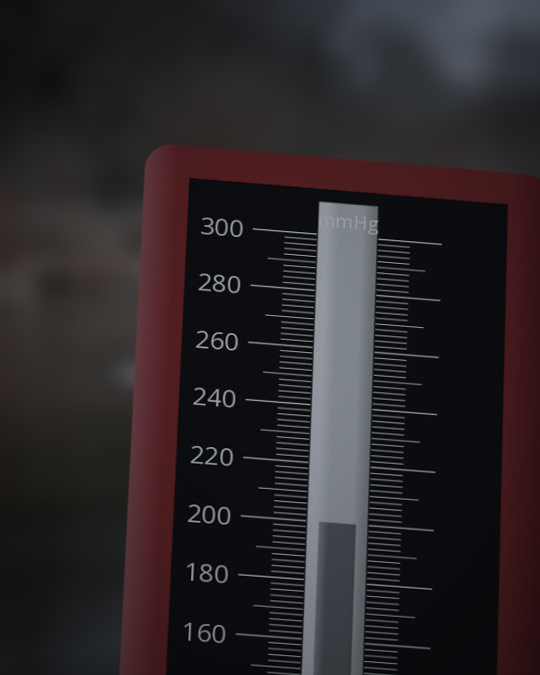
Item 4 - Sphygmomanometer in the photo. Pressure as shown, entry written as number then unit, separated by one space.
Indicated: 200 mmHg
